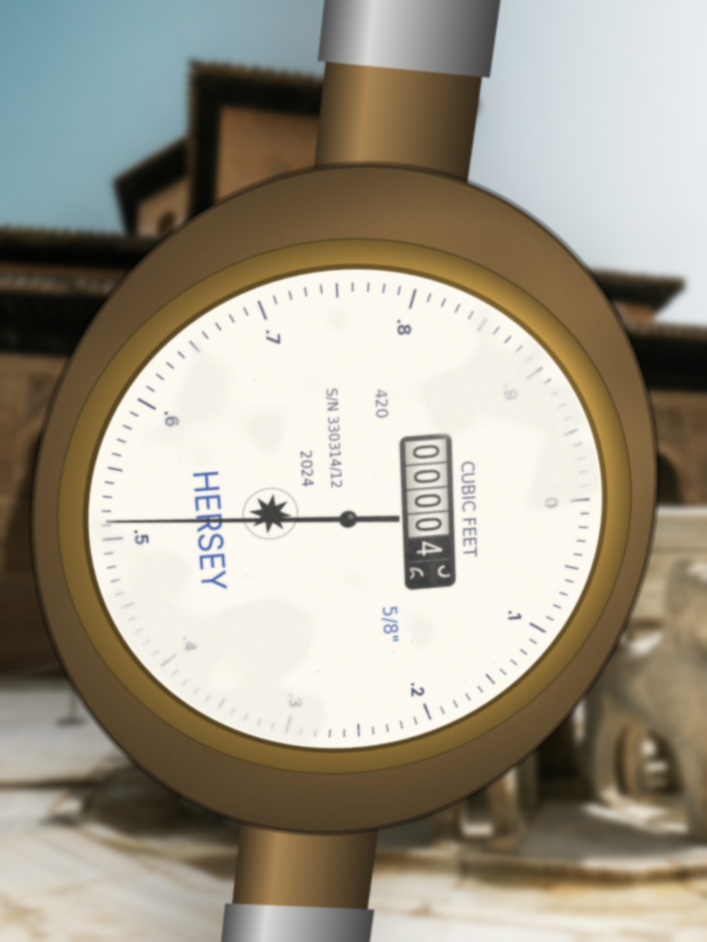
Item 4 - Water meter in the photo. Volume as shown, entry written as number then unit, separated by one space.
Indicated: 45.51 ft³
